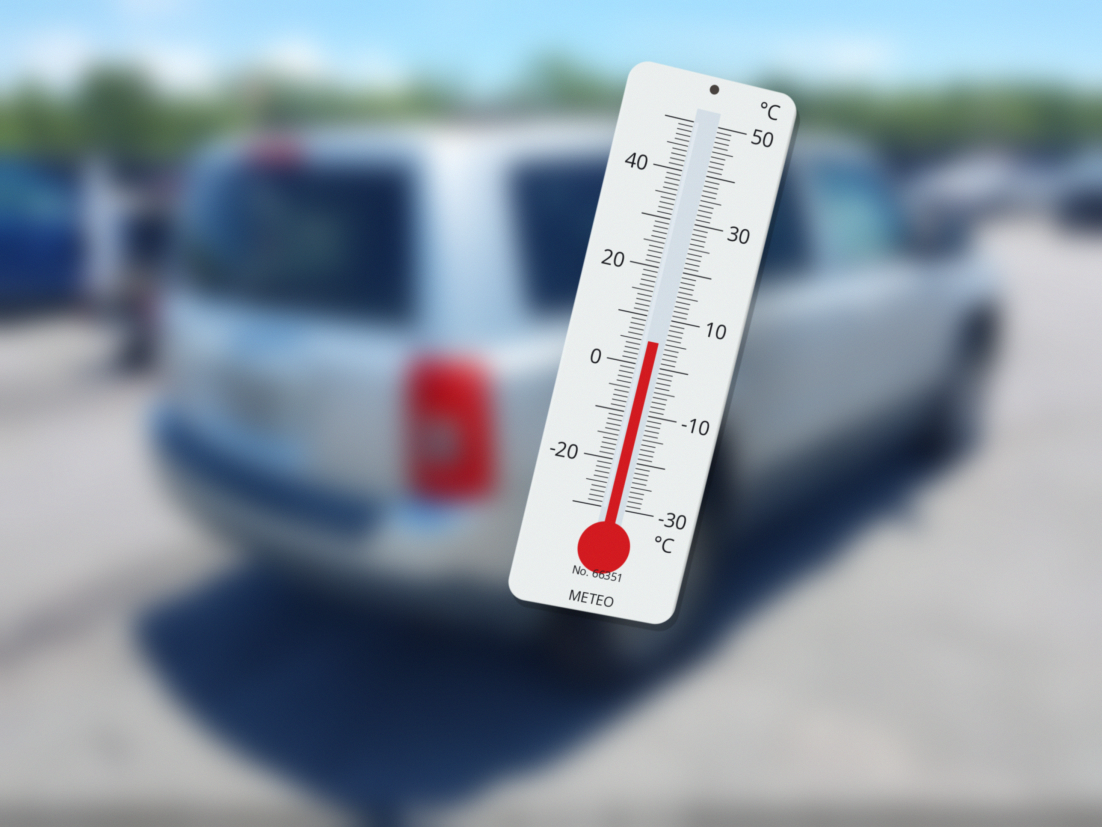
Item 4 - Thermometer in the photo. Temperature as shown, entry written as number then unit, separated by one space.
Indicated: 5 °C
